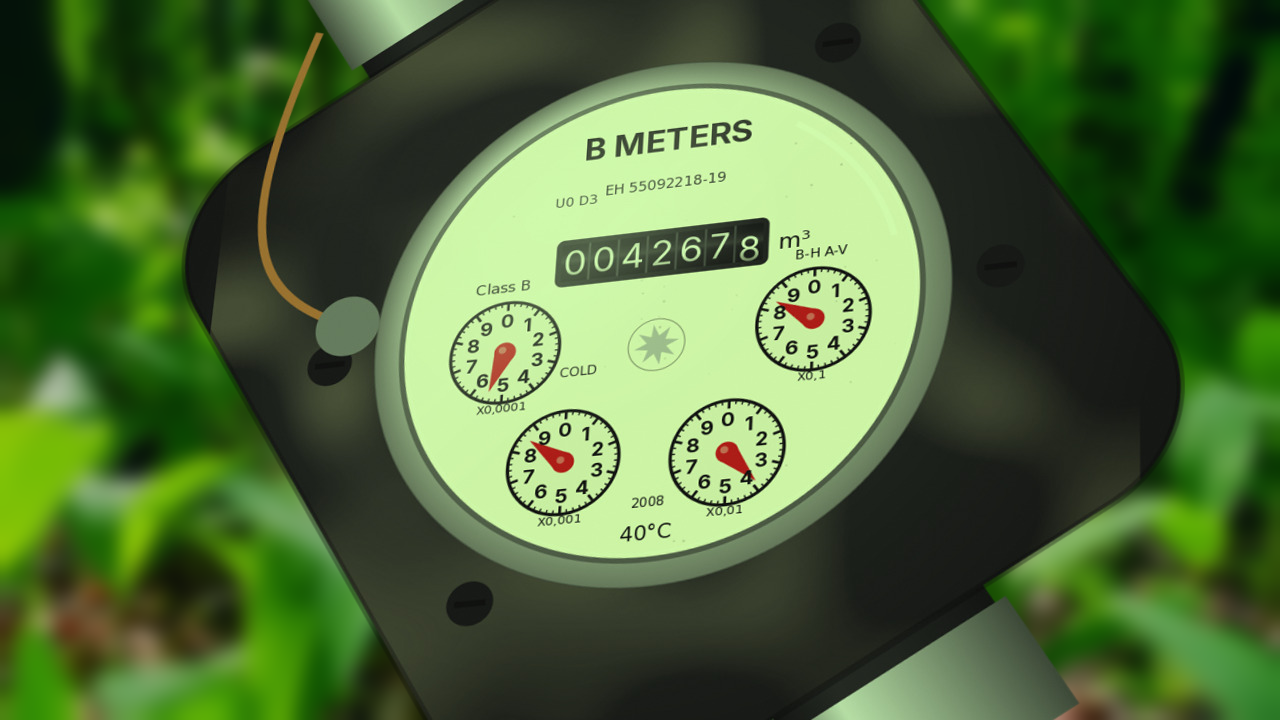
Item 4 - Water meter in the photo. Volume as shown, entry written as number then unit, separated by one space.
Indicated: 42677.8385 m³
